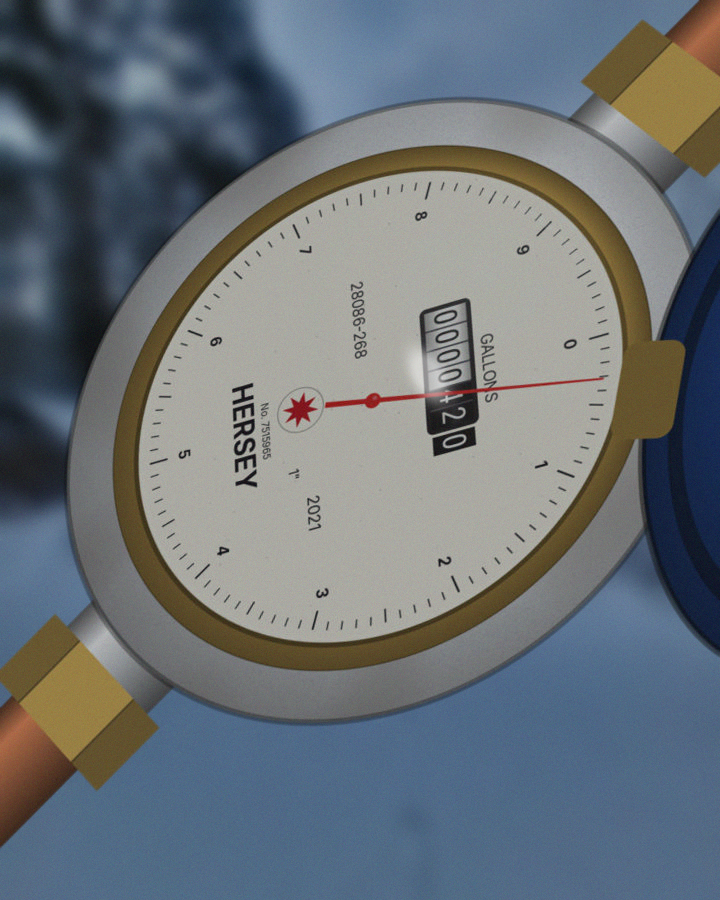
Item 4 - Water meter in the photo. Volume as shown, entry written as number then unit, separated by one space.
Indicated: 420.3 gal
